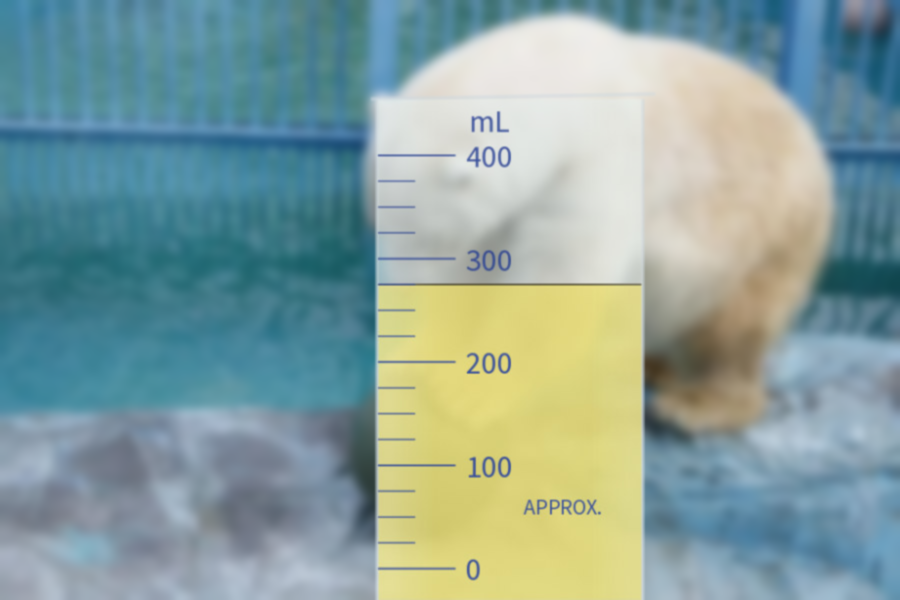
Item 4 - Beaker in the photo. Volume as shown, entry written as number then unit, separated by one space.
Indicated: 275 mL
